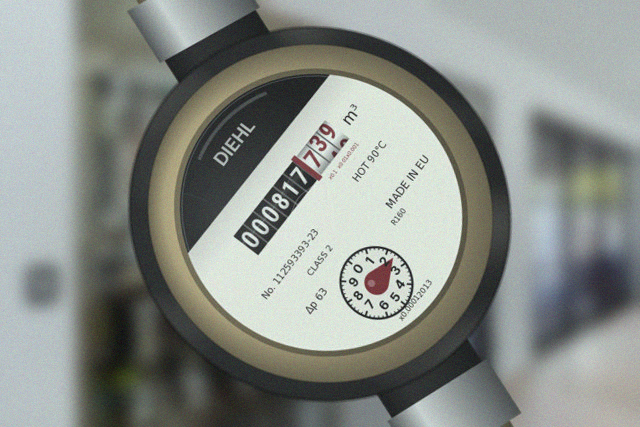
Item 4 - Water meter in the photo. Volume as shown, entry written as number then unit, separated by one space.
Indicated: 817.7392 m³
